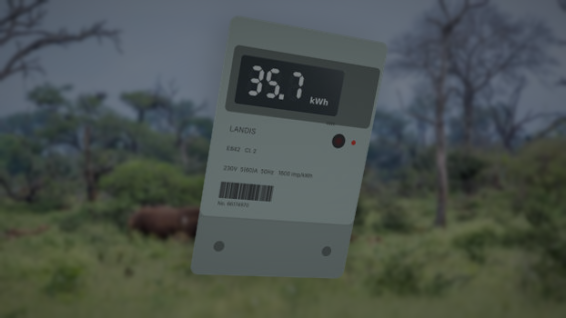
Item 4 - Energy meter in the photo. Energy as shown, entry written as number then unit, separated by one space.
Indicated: 35.7 kWh
